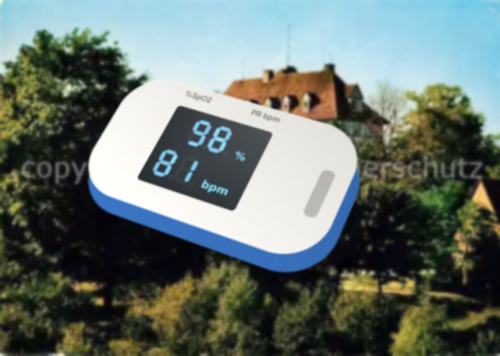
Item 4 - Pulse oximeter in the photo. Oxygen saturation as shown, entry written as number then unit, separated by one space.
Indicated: 98 %
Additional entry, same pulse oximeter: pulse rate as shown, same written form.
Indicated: 81 bpm
